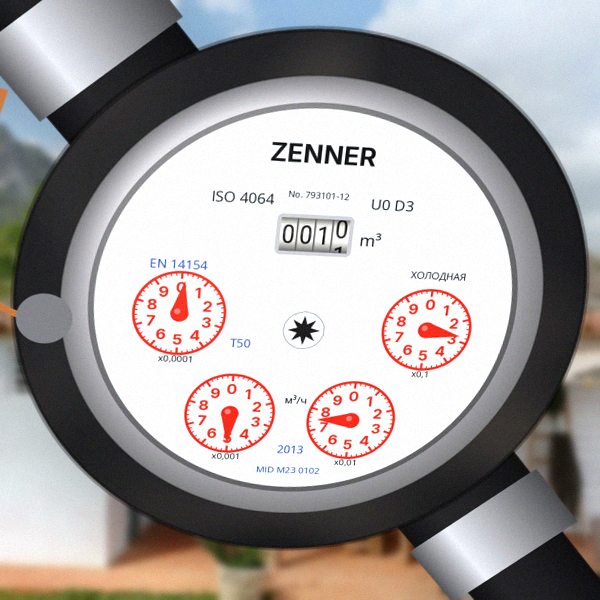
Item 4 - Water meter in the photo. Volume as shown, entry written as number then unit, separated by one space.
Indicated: 10.2750 m³
